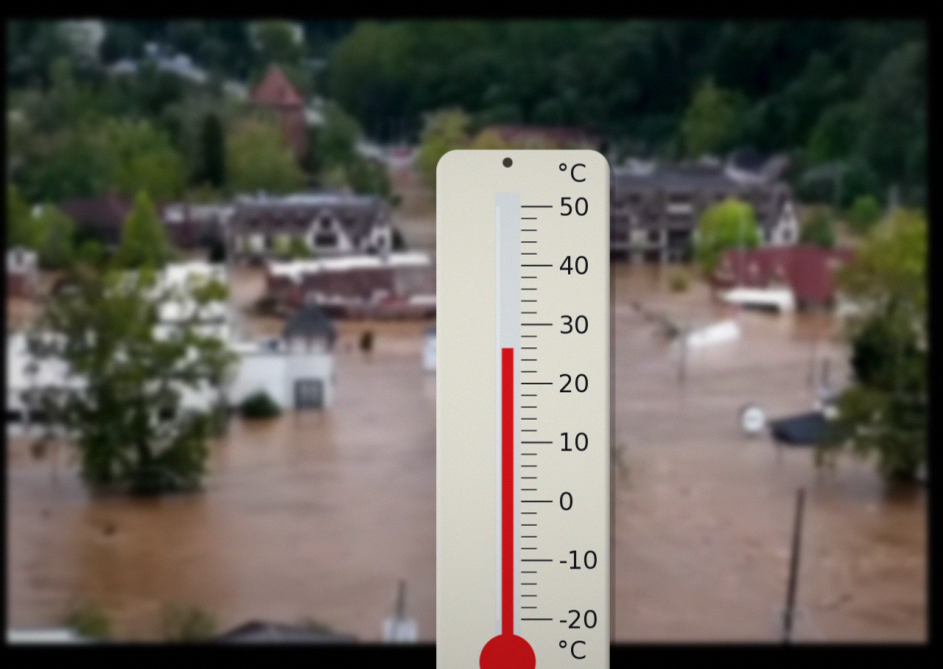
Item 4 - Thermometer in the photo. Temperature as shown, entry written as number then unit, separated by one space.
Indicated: 26 °C
